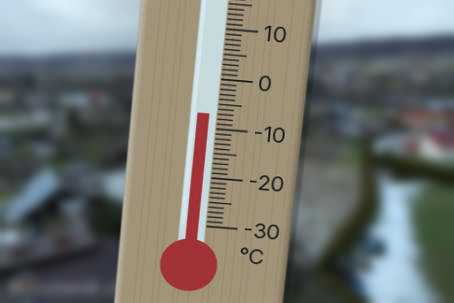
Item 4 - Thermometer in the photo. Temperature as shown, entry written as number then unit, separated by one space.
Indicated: -7 °C
